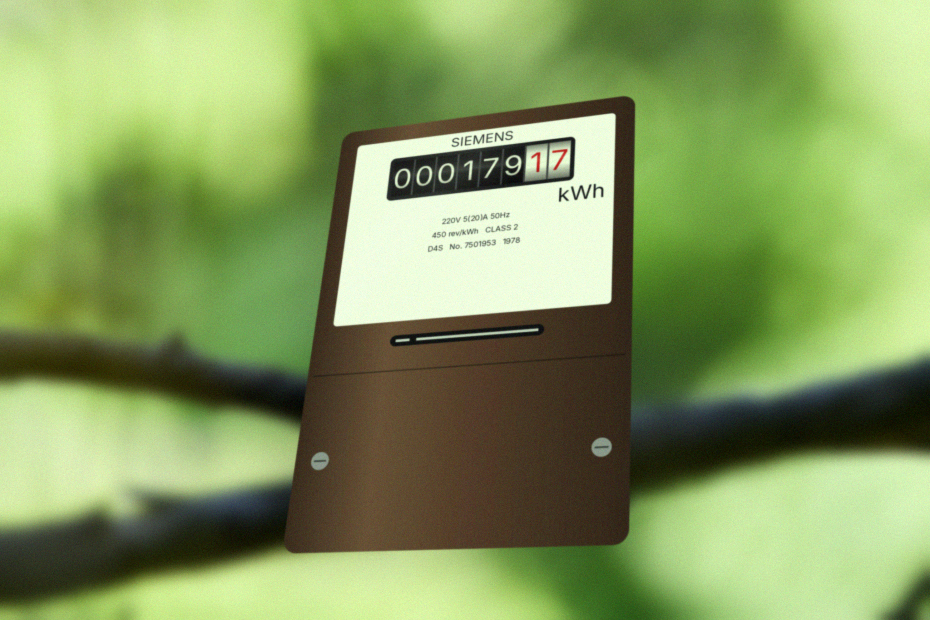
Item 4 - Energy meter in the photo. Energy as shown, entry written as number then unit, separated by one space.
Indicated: 179.17 kWh
